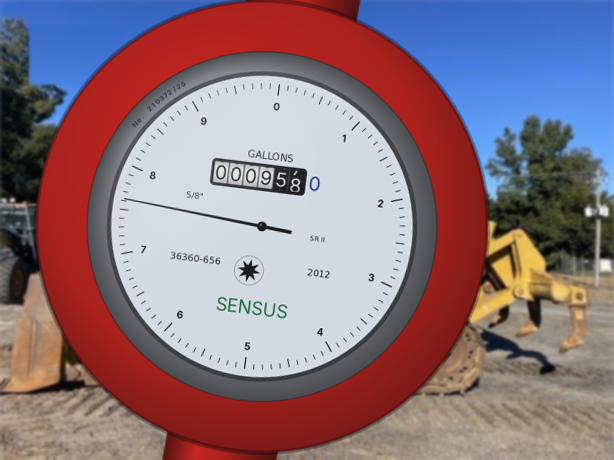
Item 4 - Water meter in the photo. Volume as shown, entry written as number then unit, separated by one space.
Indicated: 9577.6 gal
